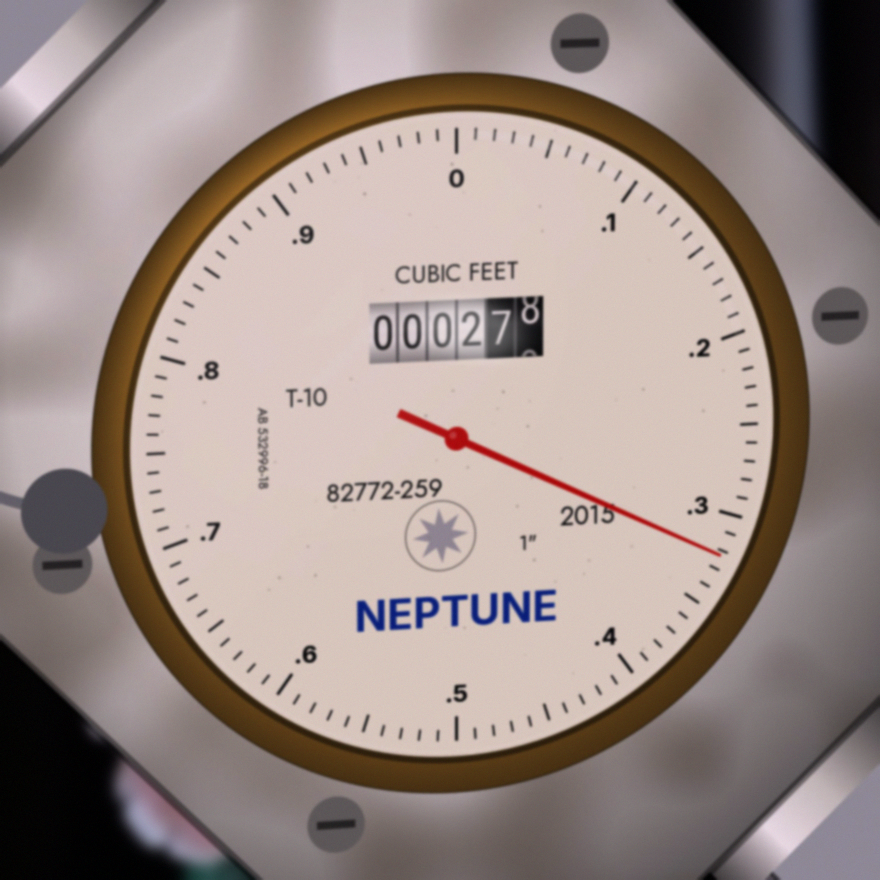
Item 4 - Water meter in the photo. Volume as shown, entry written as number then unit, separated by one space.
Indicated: 278.32 ft³
